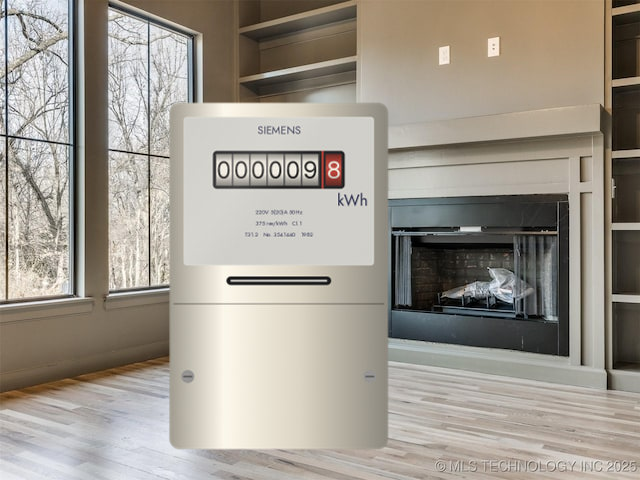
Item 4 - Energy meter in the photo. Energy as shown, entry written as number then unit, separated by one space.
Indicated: 9.8 kWh
